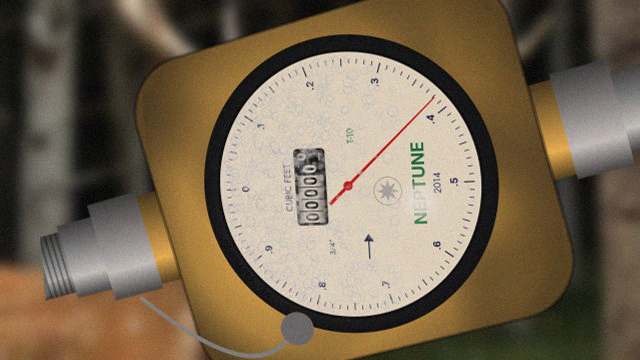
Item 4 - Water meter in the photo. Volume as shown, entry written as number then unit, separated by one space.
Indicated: 6.38 ft³
